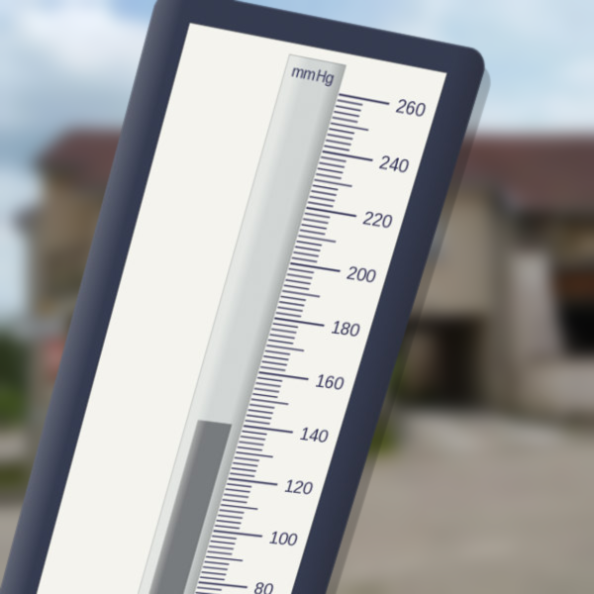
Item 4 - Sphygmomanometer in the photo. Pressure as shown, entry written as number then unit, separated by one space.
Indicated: 140 mmHg
